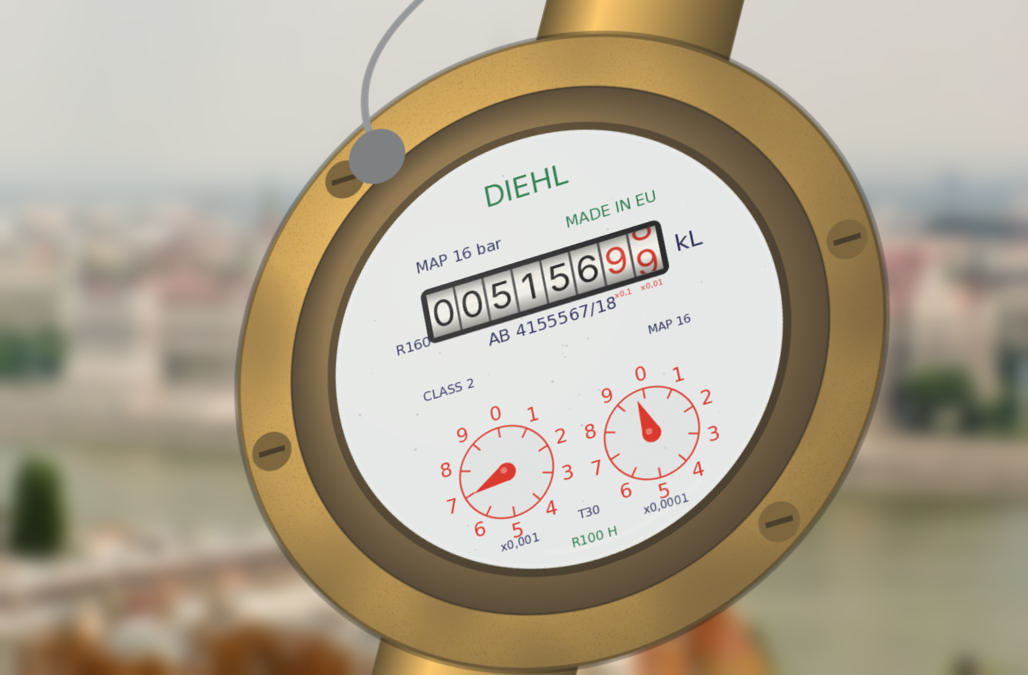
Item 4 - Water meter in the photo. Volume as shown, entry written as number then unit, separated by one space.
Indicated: 5156.9869 kL
